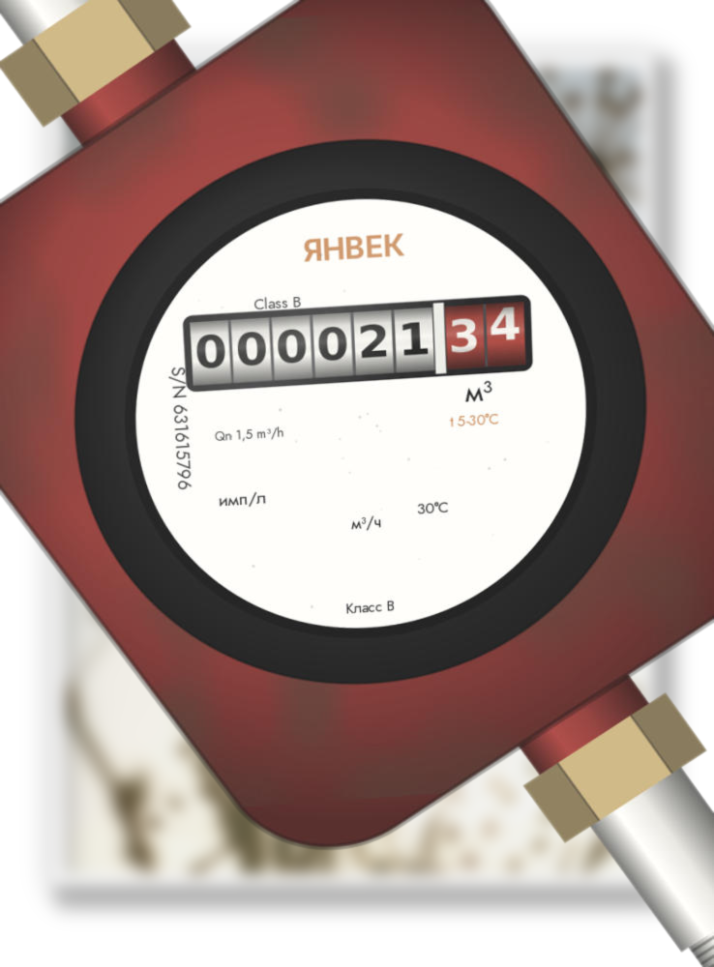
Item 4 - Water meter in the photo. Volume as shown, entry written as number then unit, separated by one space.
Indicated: 21.34 m³
